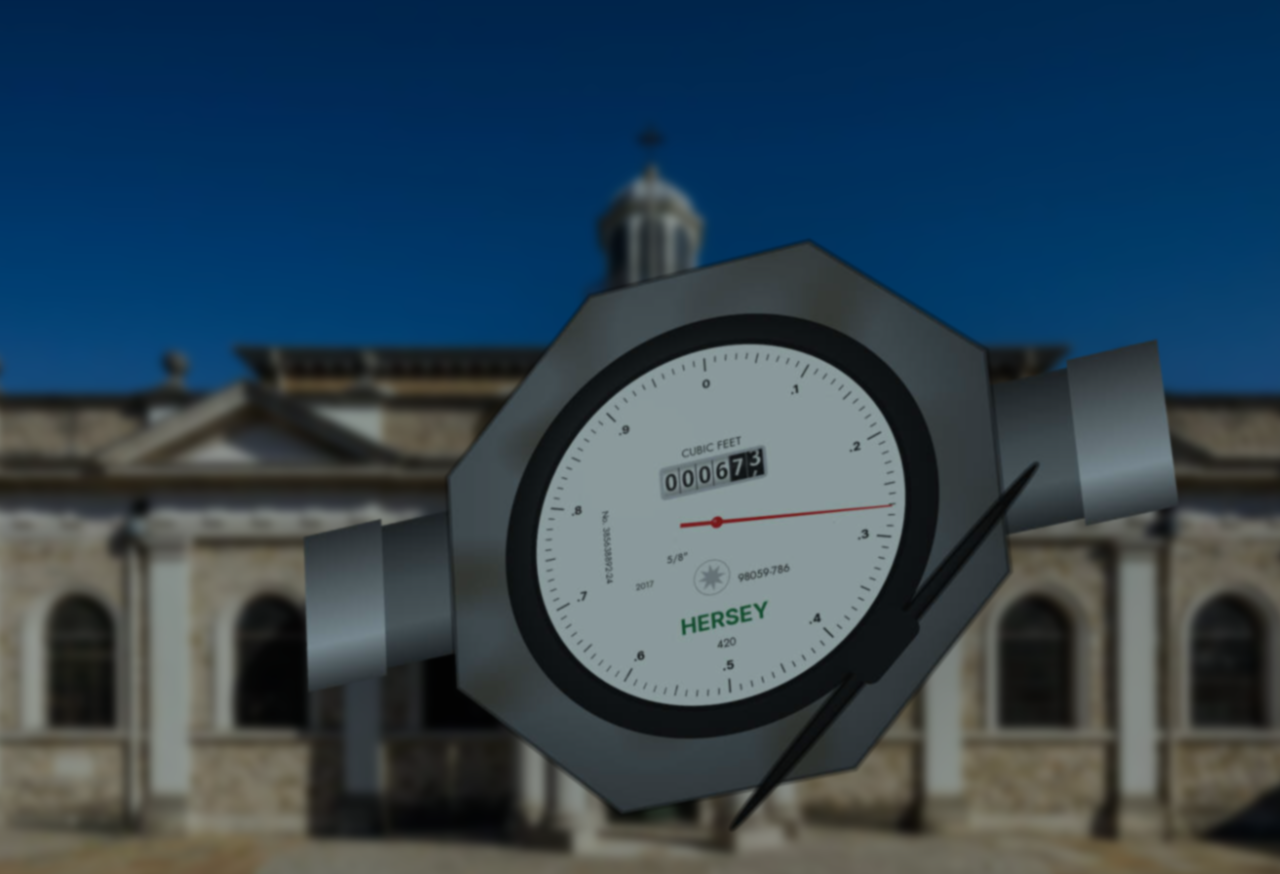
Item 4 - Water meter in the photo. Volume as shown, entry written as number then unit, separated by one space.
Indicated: 673.27 ft³
